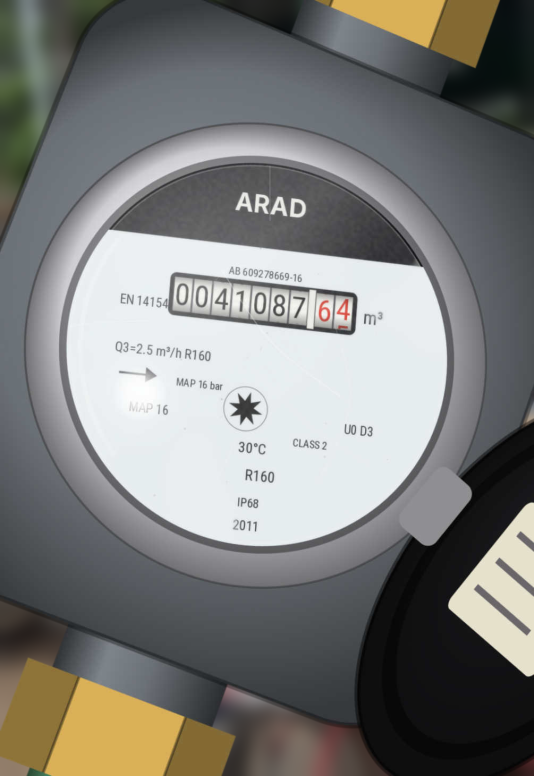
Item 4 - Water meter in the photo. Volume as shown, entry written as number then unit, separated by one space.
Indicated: 41087.64 m³
